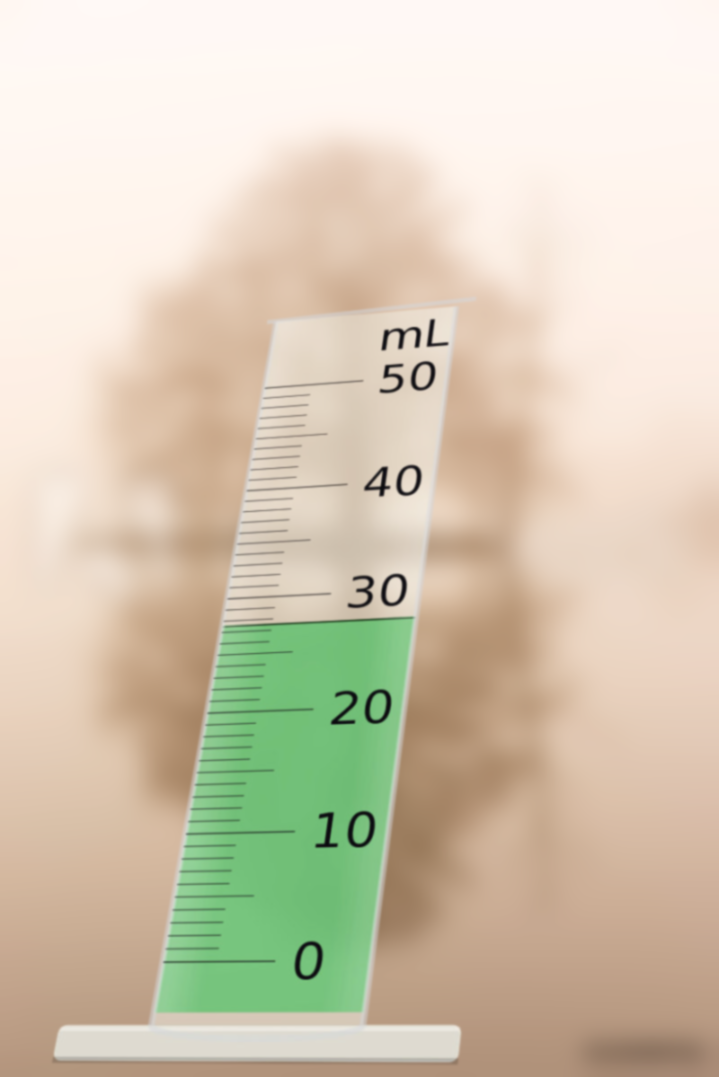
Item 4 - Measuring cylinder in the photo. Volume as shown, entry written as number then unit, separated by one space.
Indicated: 27.5 mL
